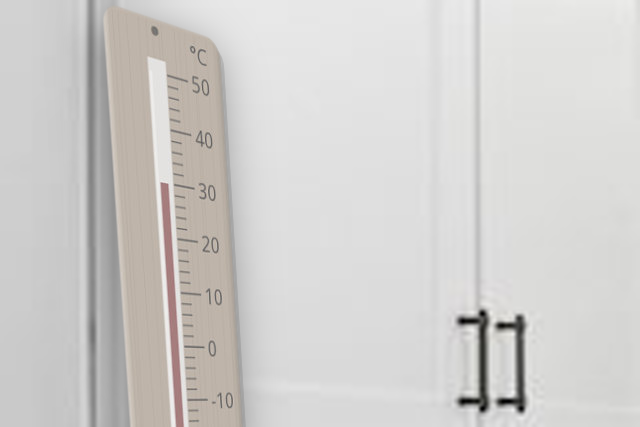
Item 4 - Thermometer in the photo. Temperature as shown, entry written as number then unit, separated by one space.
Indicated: 30 °C
